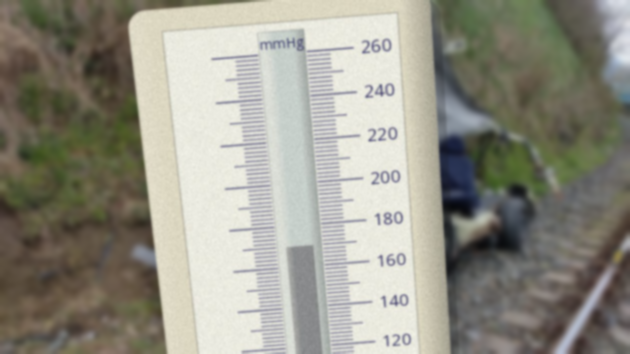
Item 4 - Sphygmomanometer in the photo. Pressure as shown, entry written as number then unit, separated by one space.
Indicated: 170 mmHg
